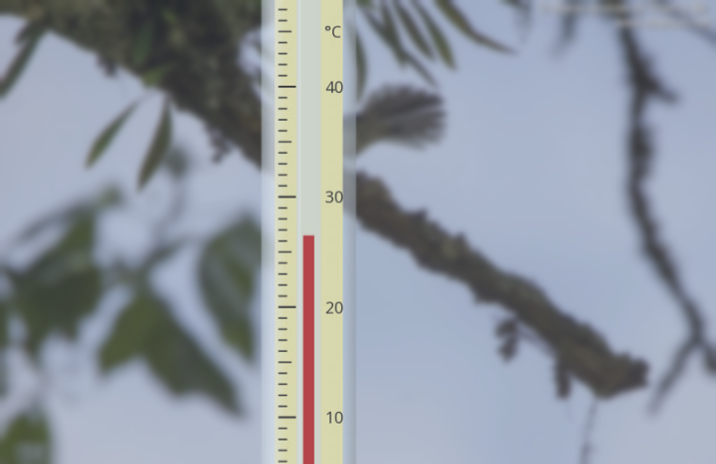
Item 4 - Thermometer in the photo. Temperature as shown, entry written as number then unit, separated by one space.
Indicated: 26.5 °C
